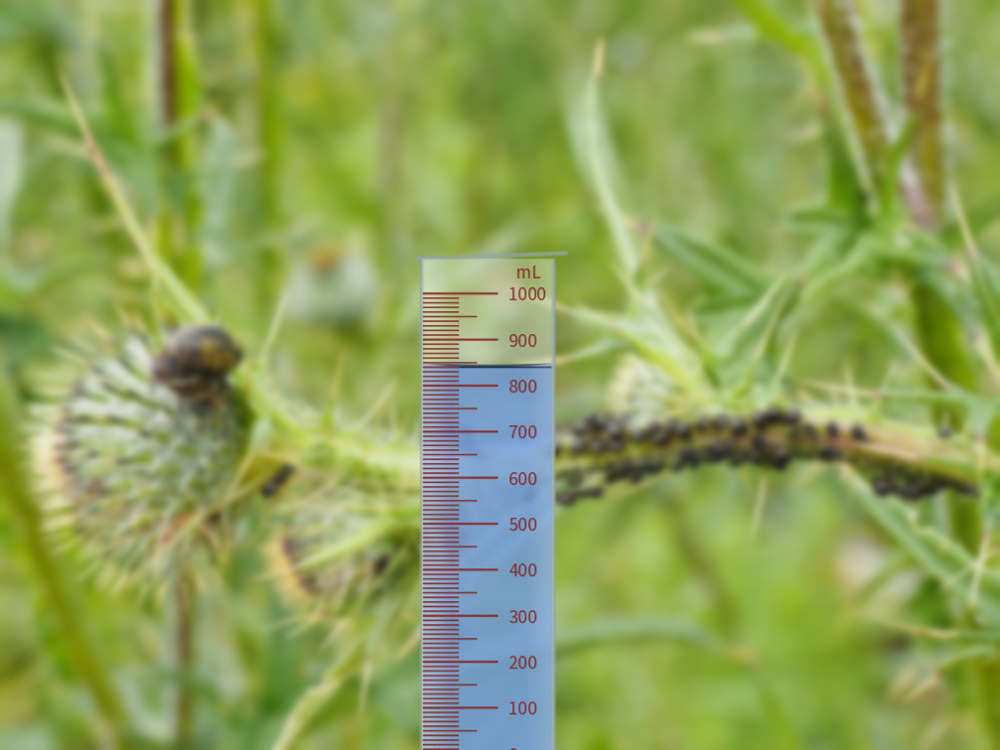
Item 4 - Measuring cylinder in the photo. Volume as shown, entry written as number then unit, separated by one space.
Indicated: 840 mL
